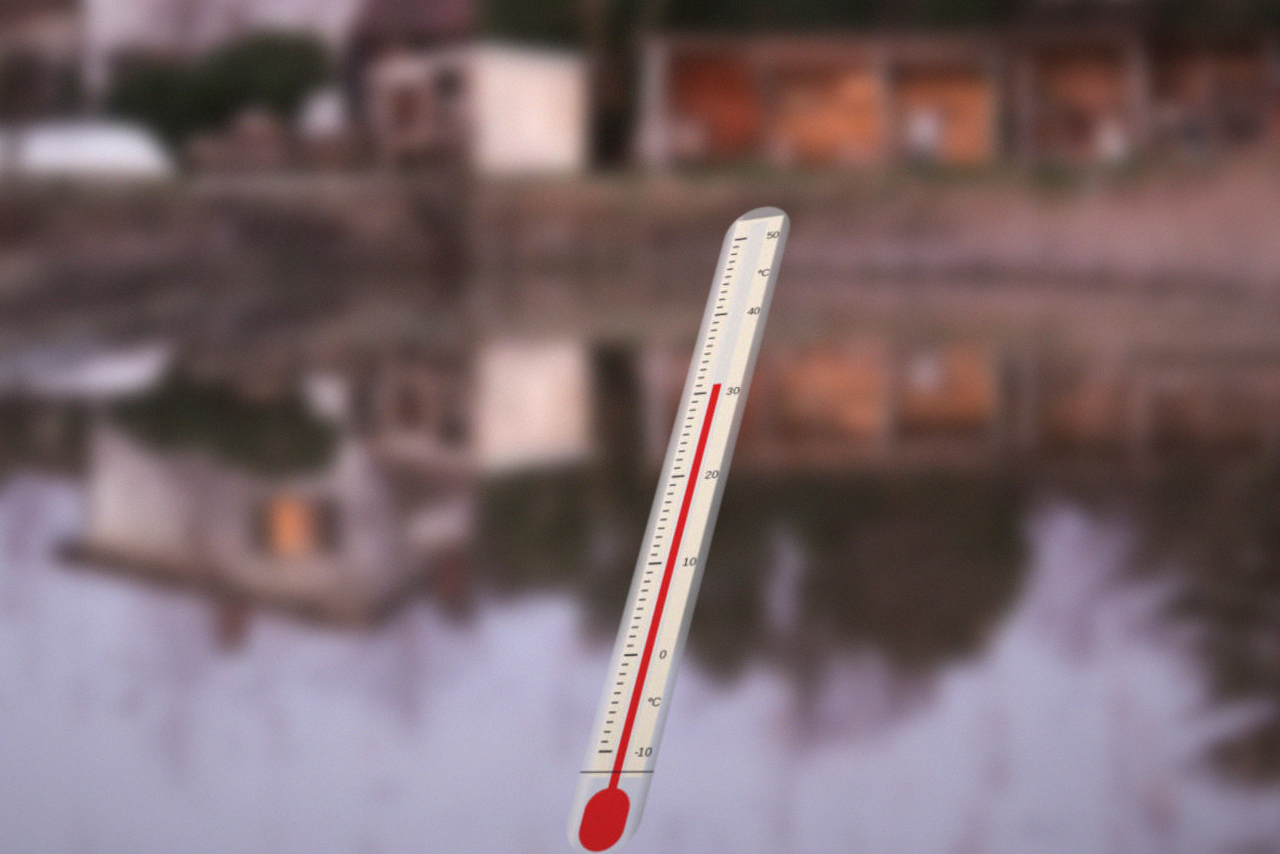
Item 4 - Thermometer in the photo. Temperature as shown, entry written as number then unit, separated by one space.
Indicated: 31 °C
